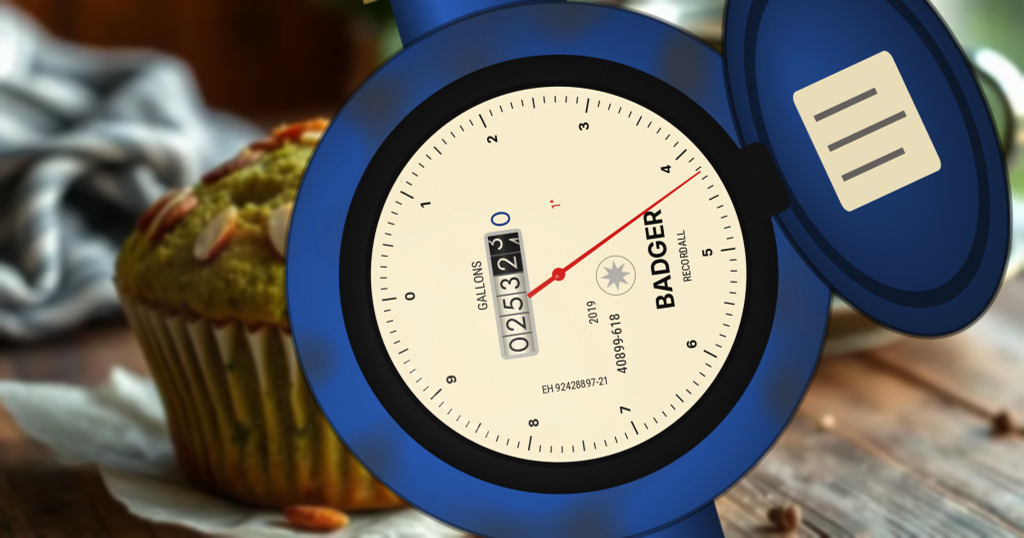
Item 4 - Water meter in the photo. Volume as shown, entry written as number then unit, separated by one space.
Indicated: 253234.2 gal
